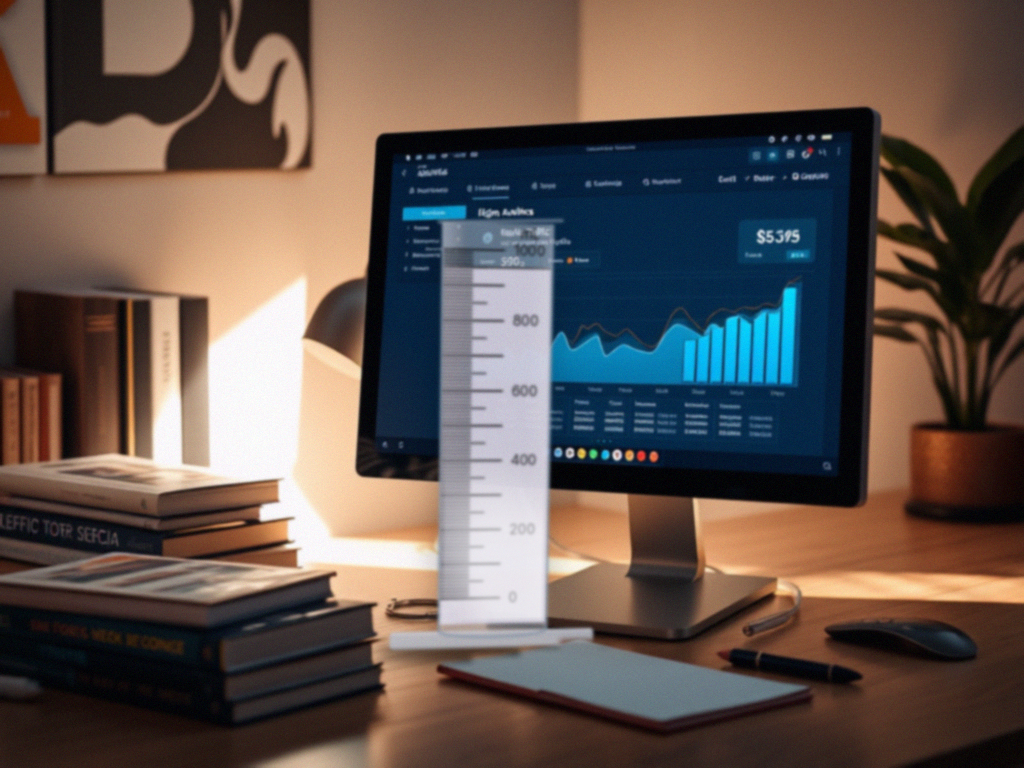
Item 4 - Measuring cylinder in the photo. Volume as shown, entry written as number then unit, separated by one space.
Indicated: 950 mL
